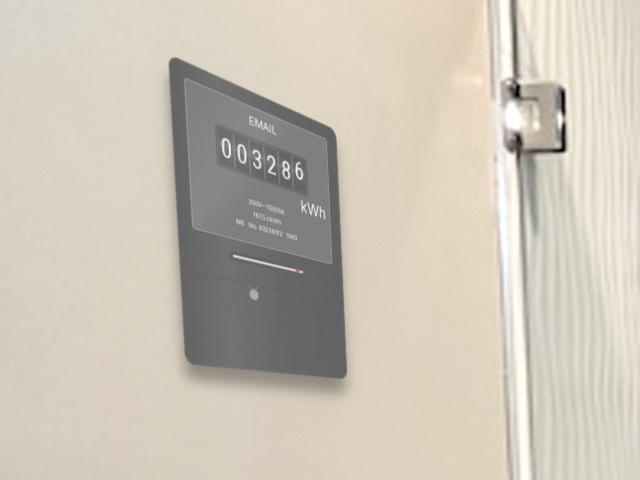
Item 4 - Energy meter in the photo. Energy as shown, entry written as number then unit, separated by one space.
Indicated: 3286 kWh
